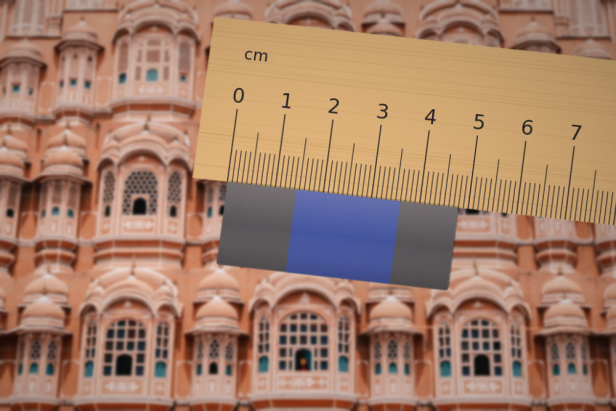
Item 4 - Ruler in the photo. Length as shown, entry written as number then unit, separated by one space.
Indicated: 4.8 cm
